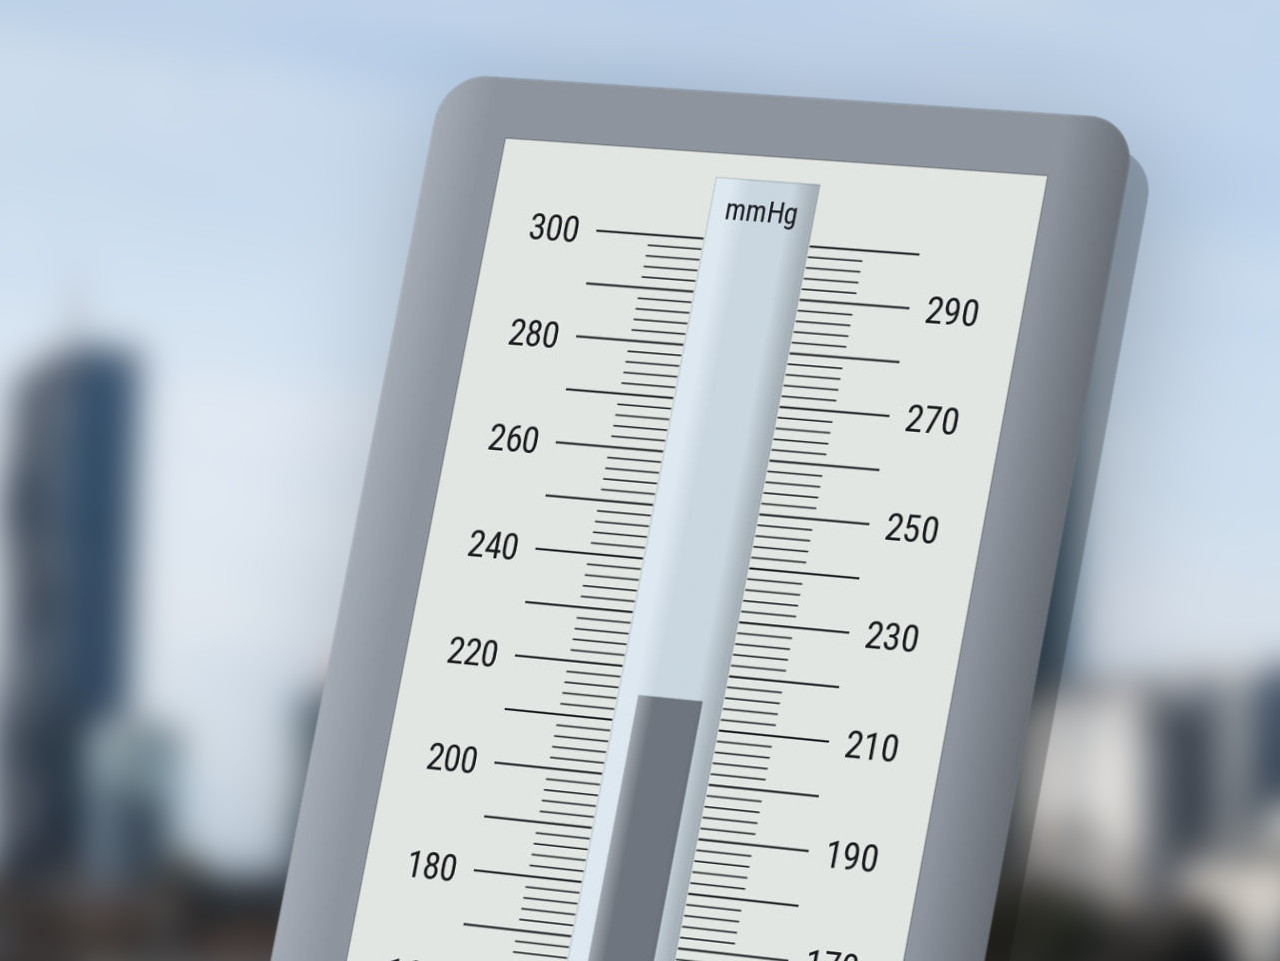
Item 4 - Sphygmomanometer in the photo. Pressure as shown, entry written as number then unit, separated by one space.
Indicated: 215 mmHg
